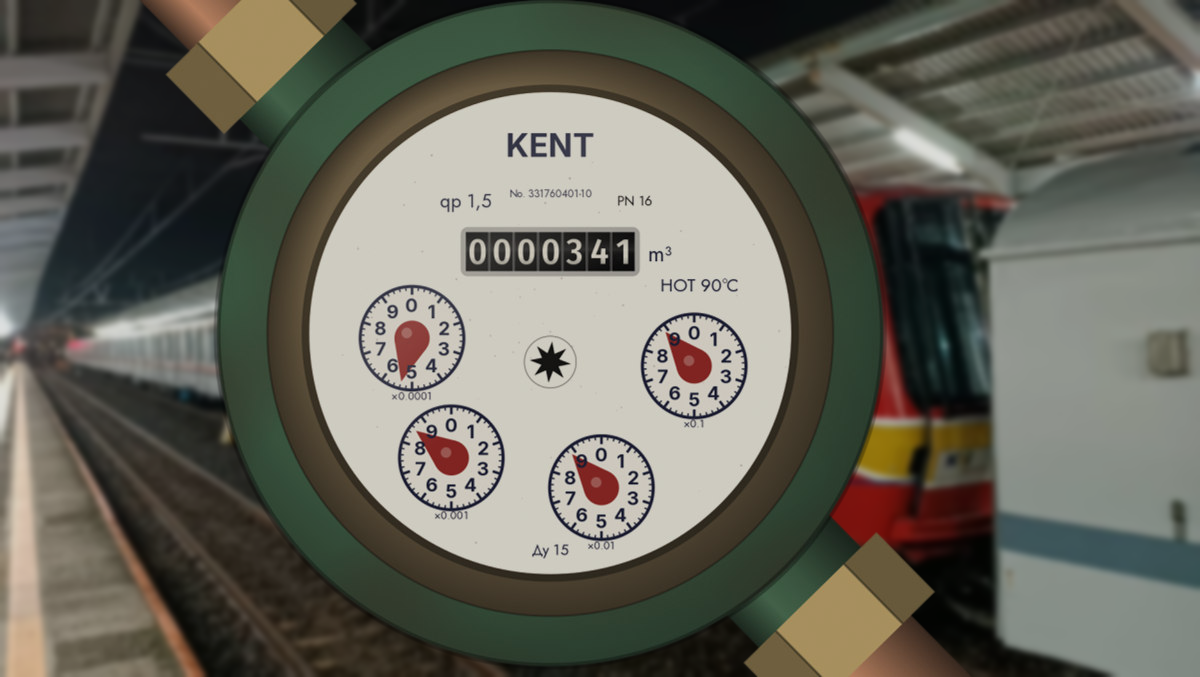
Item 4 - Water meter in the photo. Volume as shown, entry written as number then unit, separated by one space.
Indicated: 341.8885 m³
